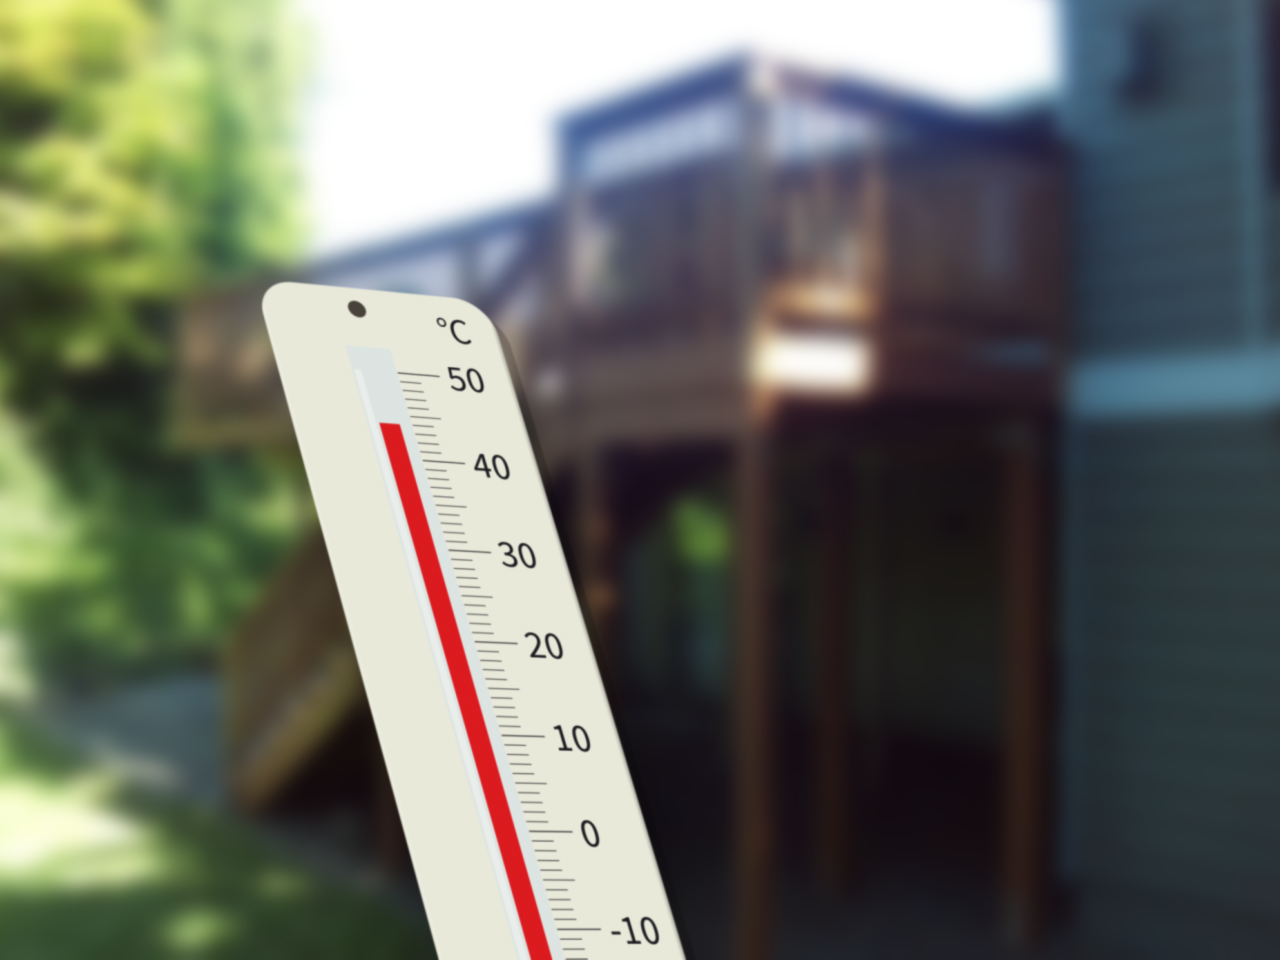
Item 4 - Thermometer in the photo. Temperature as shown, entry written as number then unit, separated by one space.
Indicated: 44 °C
